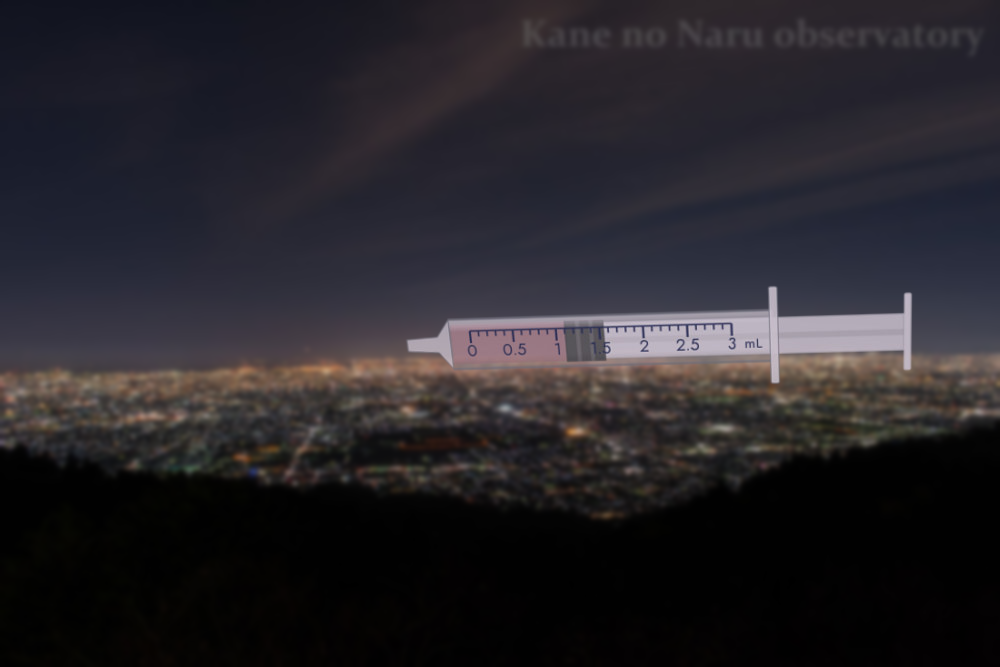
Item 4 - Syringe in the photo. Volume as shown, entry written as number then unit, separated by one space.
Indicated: 1.1 mL
